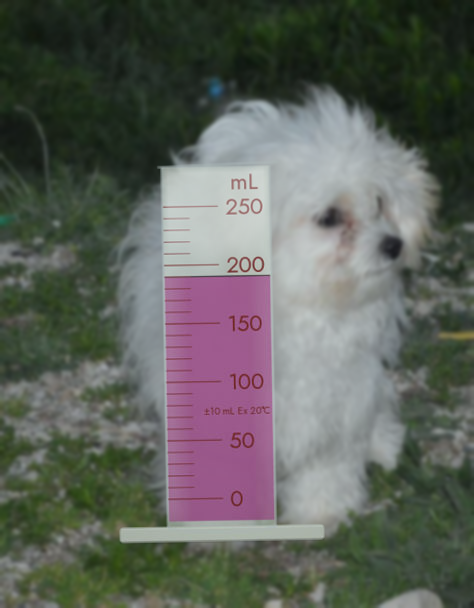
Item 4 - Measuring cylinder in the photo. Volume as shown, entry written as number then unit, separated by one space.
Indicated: 190 mL
